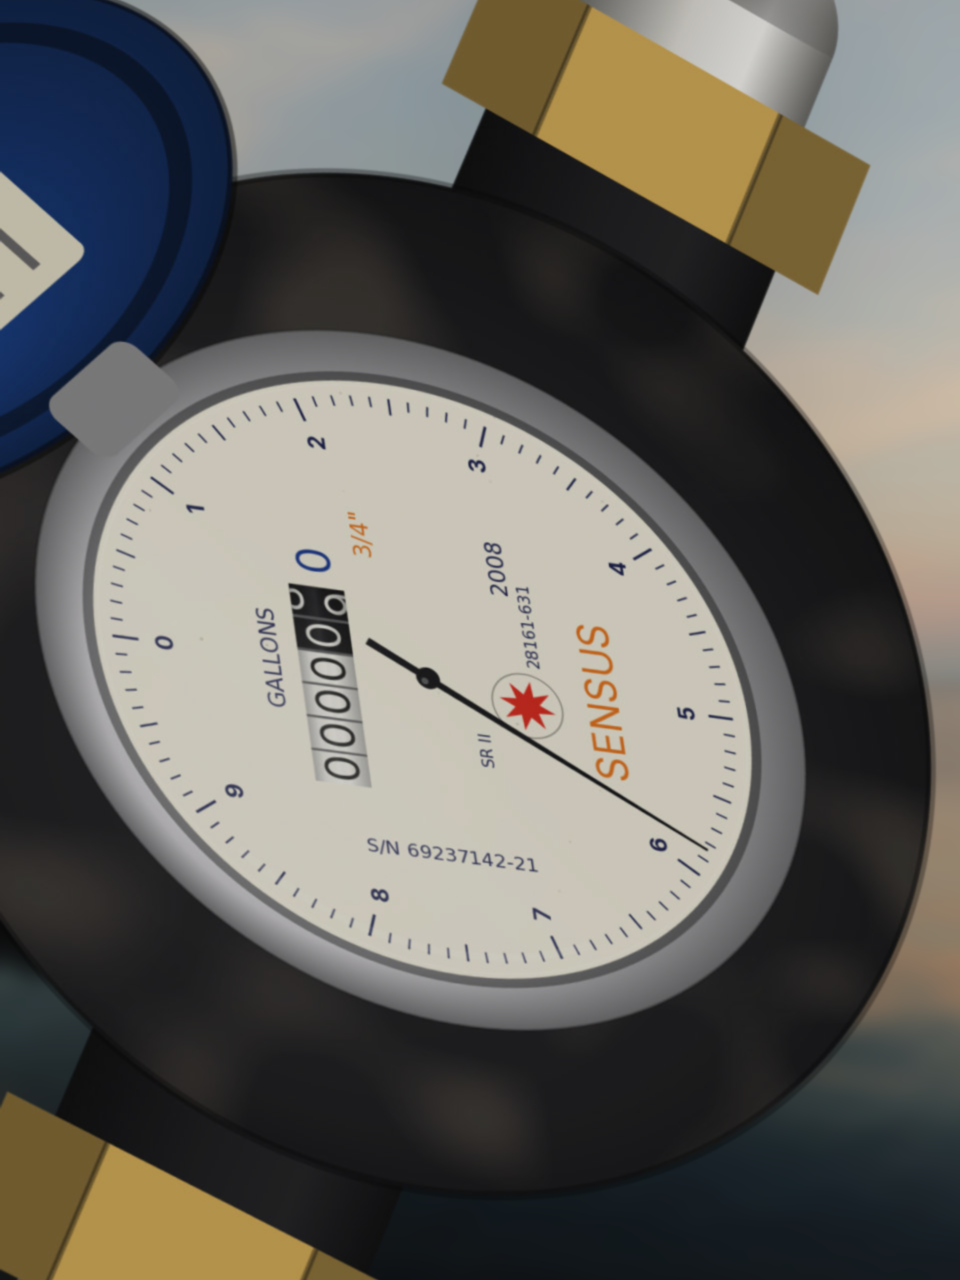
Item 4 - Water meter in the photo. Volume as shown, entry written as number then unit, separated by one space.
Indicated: 85.8 gal
